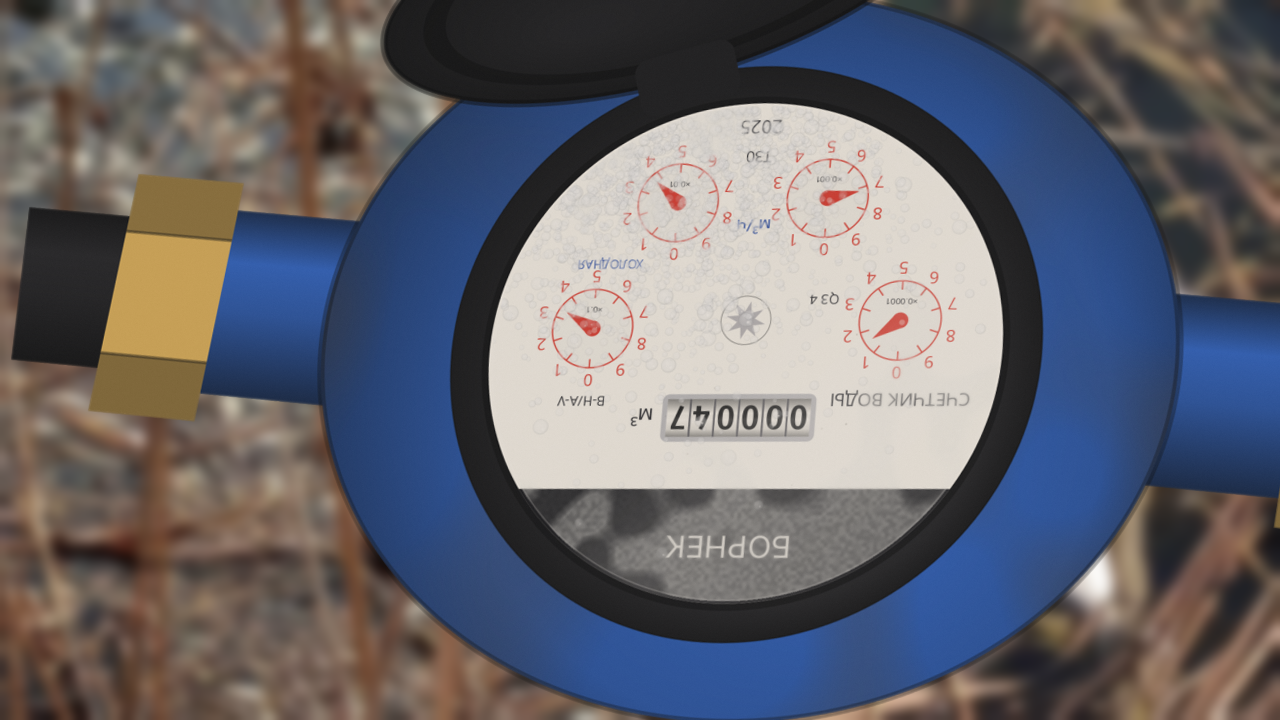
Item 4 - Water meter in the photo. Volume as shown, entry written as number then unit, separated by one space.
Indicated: 47.3371 m³
